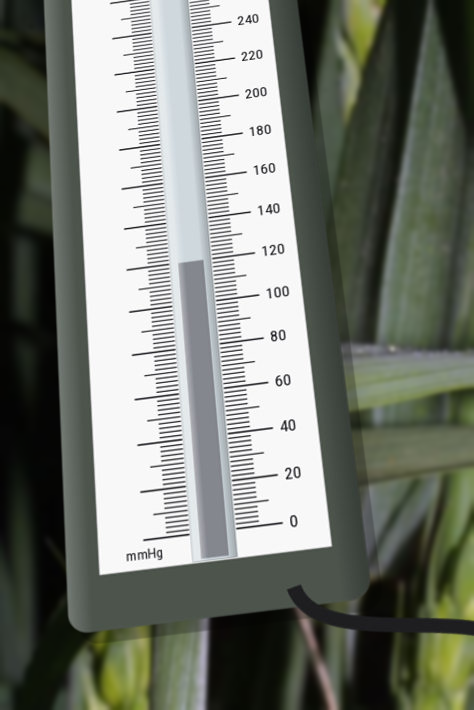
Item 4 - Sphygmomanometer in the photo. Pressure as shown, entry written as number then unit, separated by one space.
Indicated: 120 mmHg
